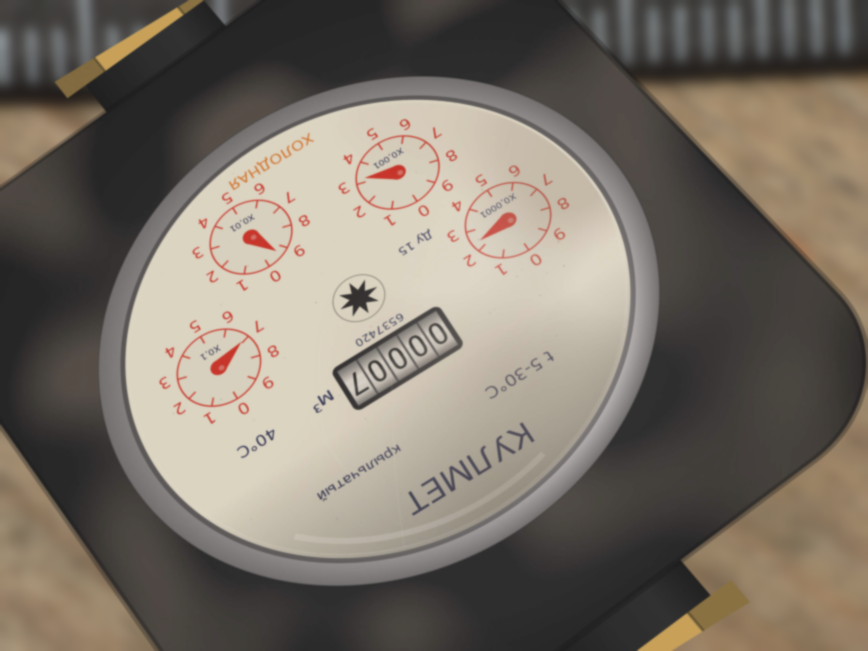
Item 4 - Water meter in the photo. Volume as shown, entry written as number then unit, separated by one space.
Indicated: 7.6932 m³
